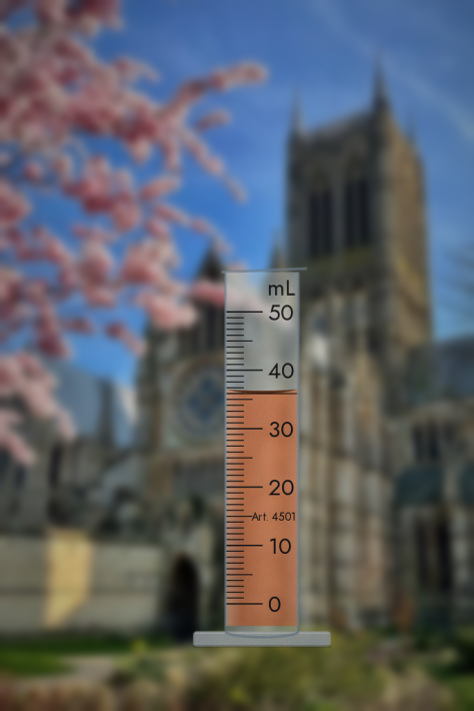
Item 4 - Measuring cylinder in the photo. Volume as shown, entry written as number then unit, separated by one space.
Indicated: 36 mL
